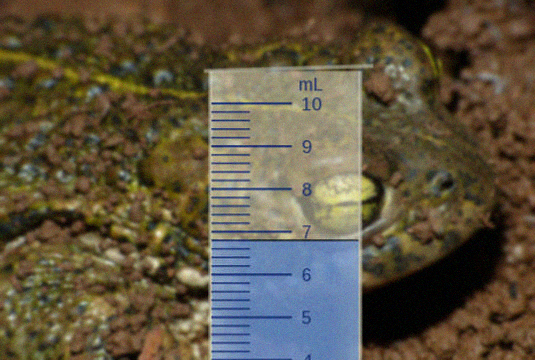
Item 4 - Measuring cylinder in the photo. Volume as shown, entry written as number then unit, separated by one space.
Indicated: 6.8 mL
